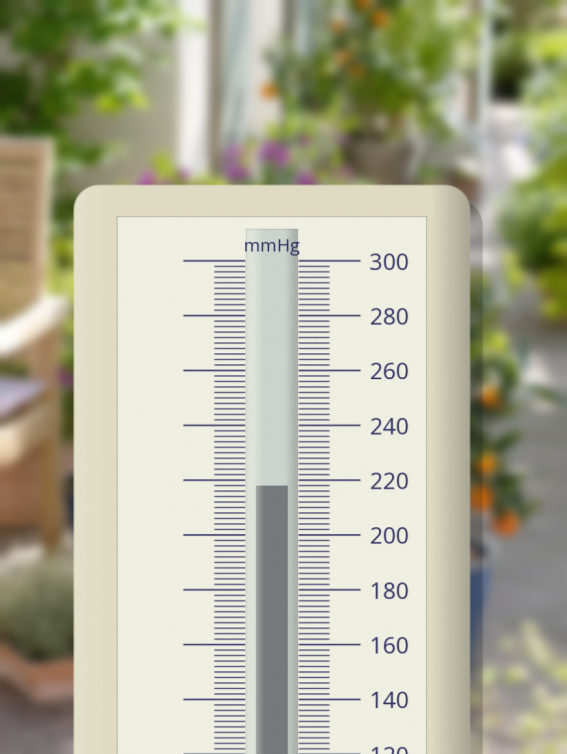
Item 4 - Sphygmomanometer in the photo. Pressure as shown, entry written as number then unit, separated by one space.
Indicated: 218 mmHg
